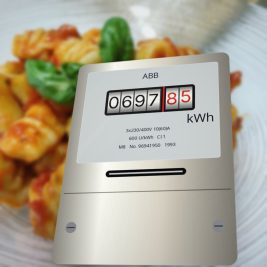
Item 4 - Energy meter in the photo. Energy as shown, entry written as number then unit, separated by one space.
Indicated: 697.85 kWh
